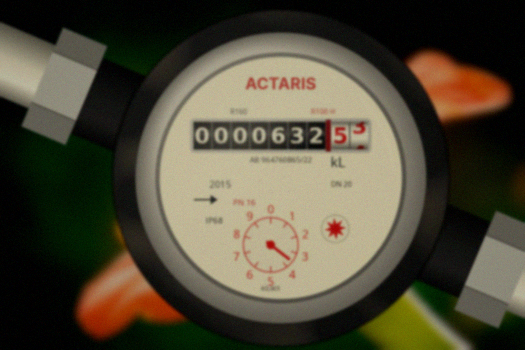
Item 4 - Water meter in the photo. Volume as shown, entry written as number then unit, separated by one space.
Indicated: 632.533 kL
